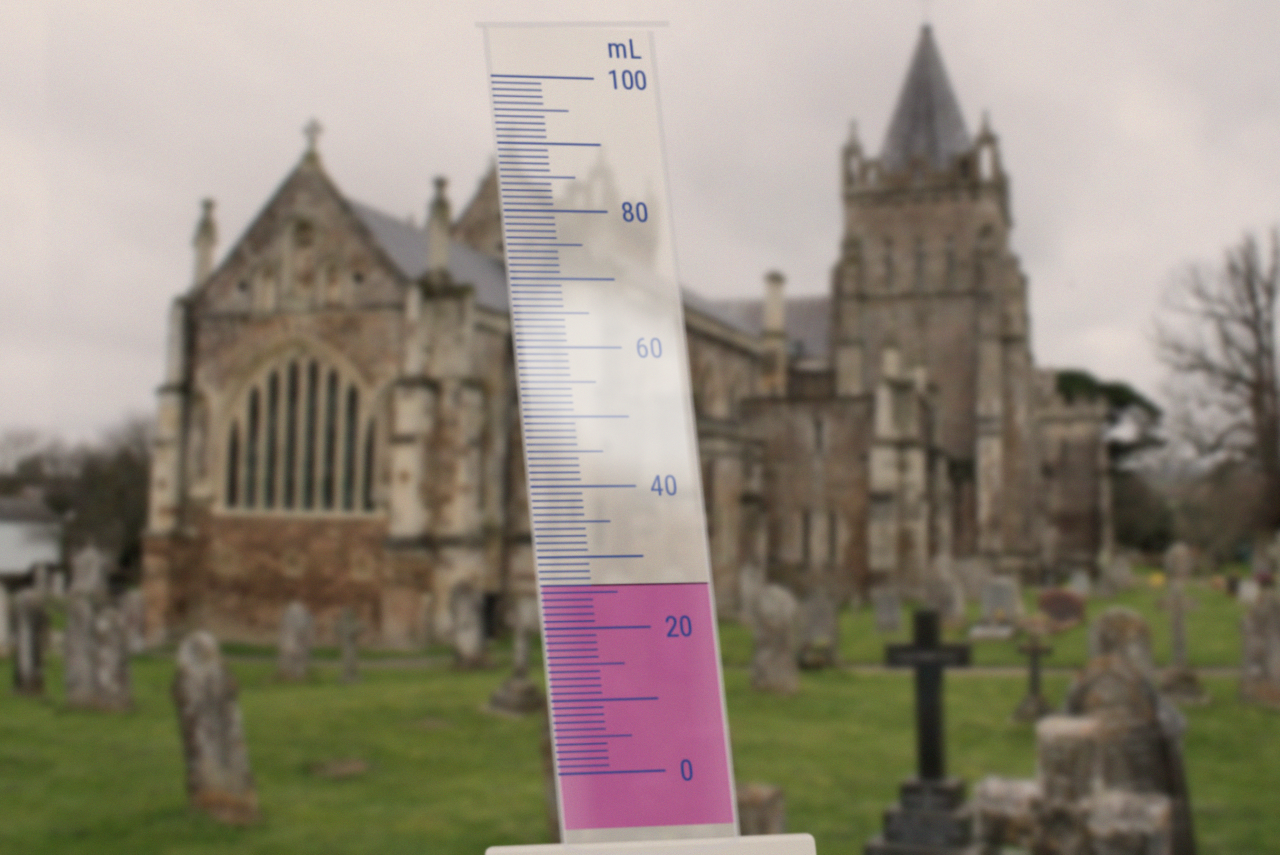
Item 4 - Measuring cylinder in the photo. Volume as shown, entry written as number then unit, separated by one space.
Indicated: 26 mL
